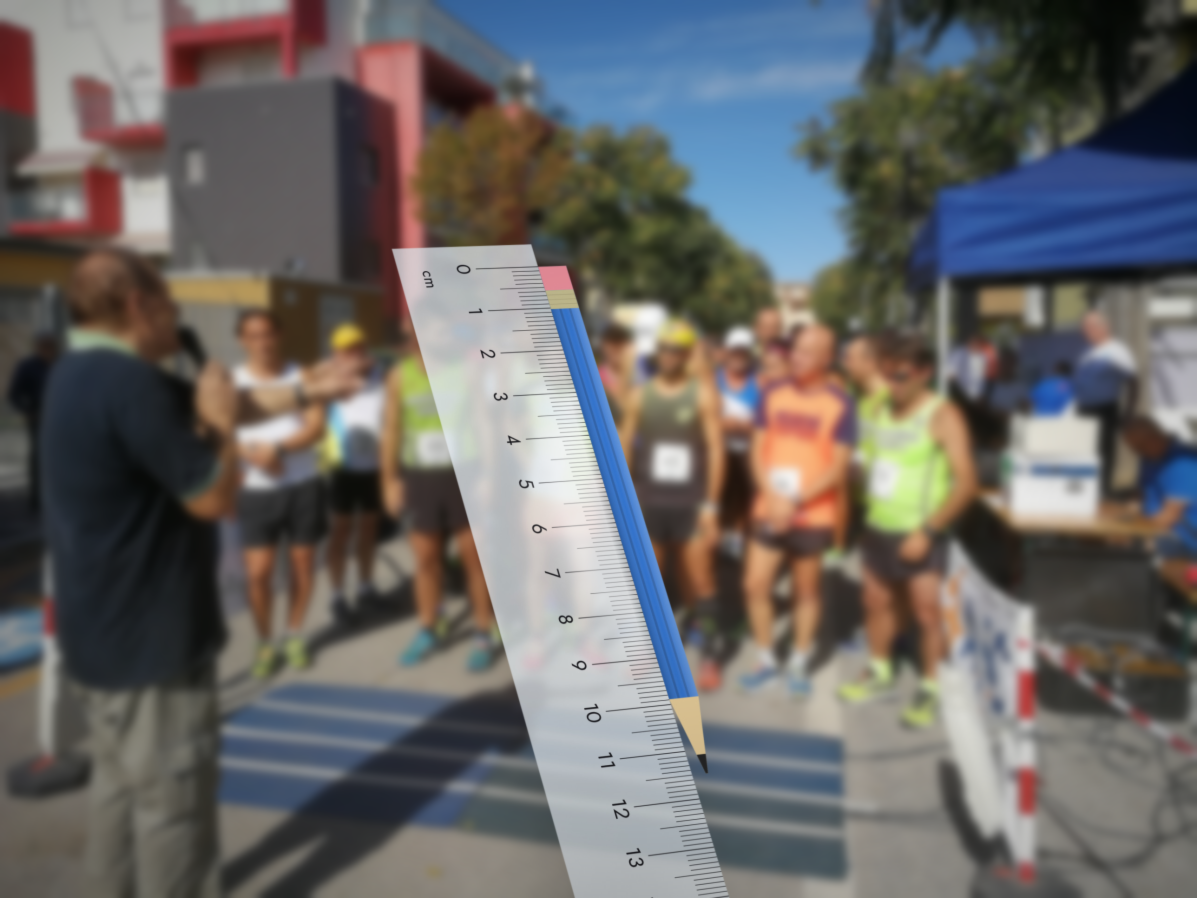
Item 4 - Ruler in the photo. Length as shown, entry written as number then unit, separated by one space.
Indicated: 11.5 cm
